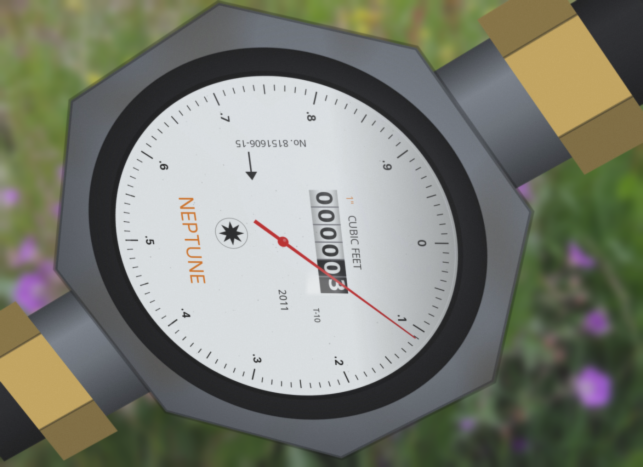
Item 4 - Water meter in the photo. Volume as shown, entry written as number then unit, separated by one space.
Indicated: 3.11 ft³
